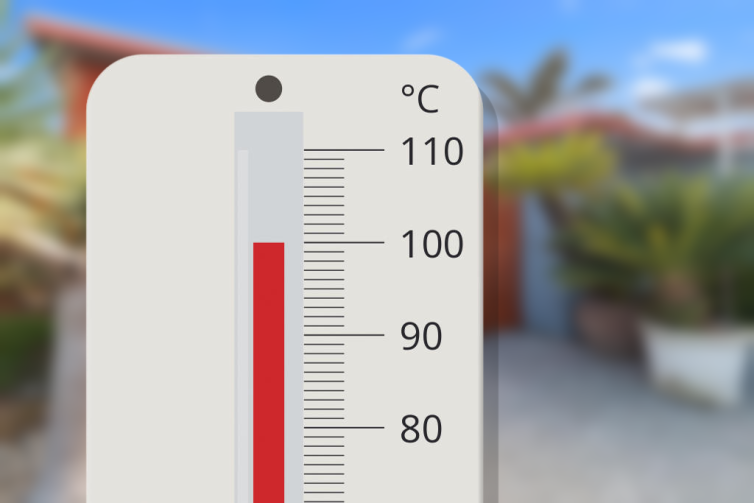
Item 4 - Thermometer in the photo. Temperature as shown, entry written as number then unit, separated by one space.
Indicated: 100 °C
